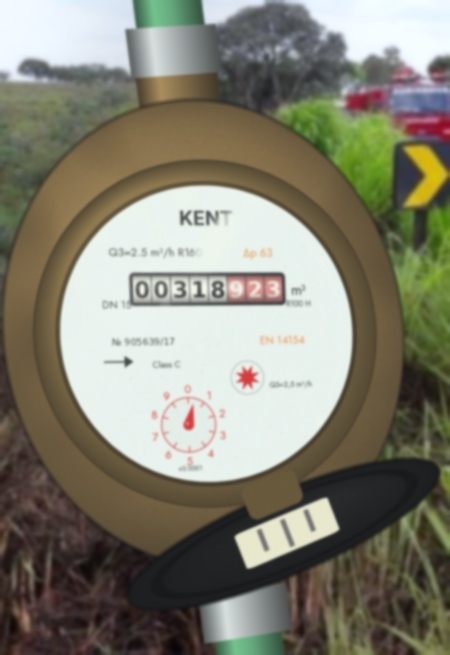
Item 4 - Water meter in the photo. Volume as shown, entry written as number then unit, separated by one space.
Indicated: 318.9230 m³
